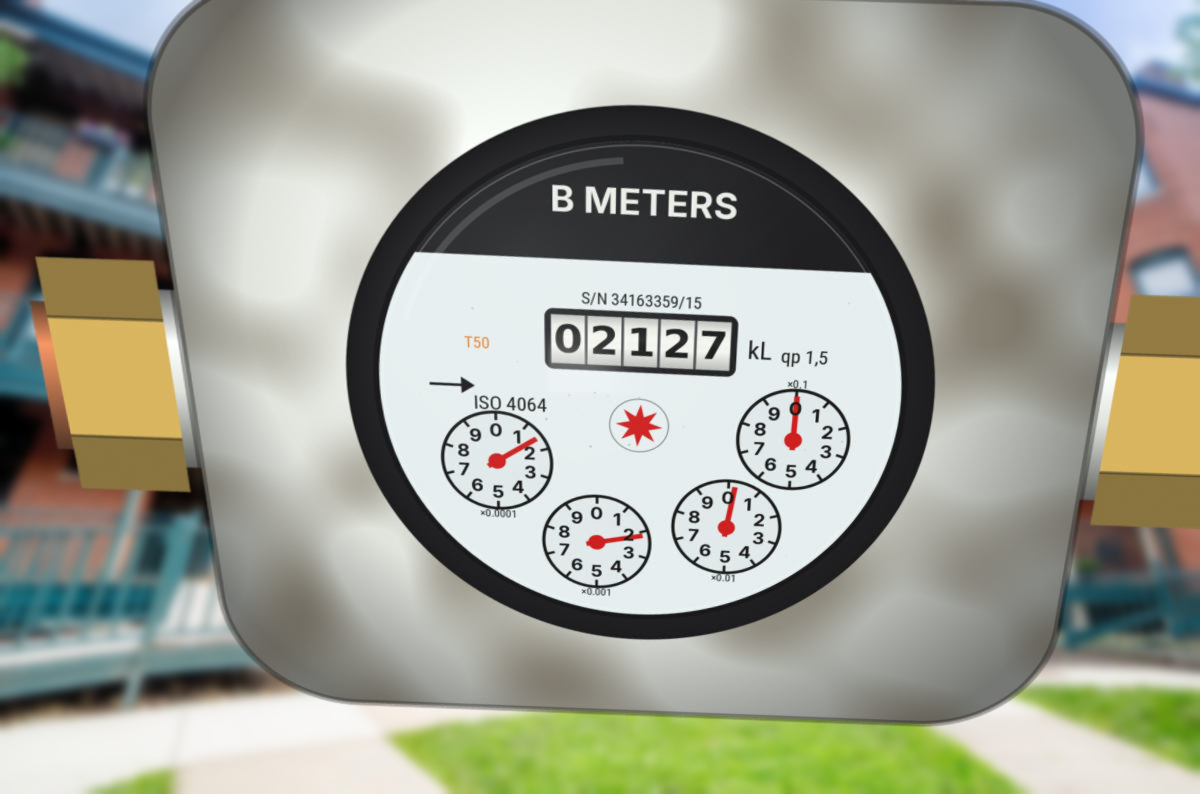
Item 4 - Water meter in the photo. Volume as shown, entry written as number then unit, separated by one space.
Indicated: 2127.0021 kL
